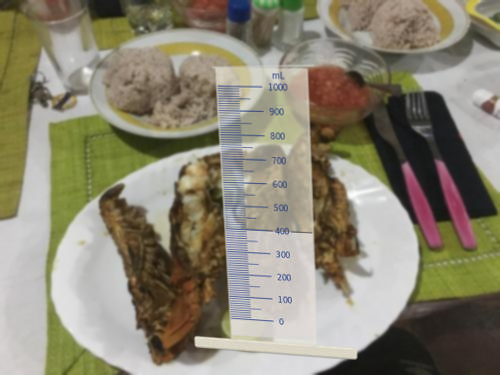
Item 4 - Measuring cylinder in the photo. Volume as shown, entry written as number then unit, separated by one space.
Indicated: 400 mL
